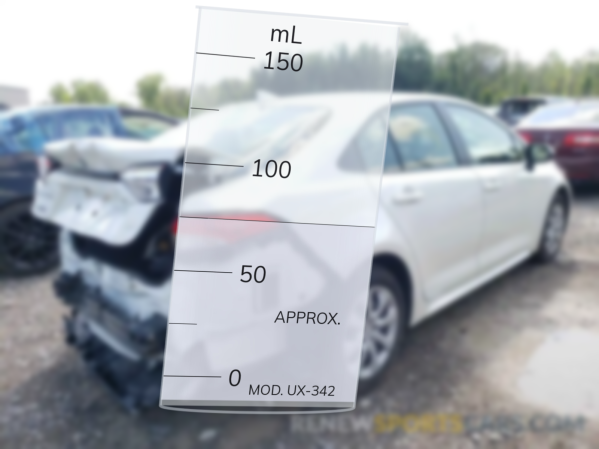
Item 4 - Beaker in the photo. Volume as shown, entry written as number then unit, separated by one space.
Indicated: 75 mL
